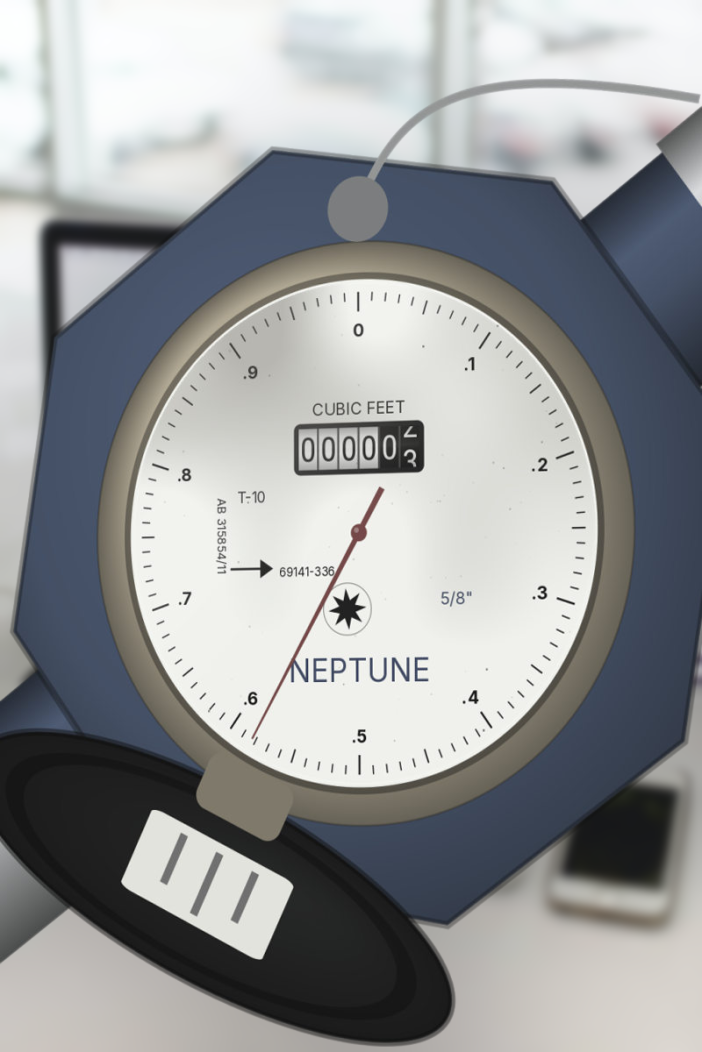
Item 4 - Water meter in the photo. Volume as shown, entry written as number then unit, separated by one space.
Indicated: 2.58 ft³
